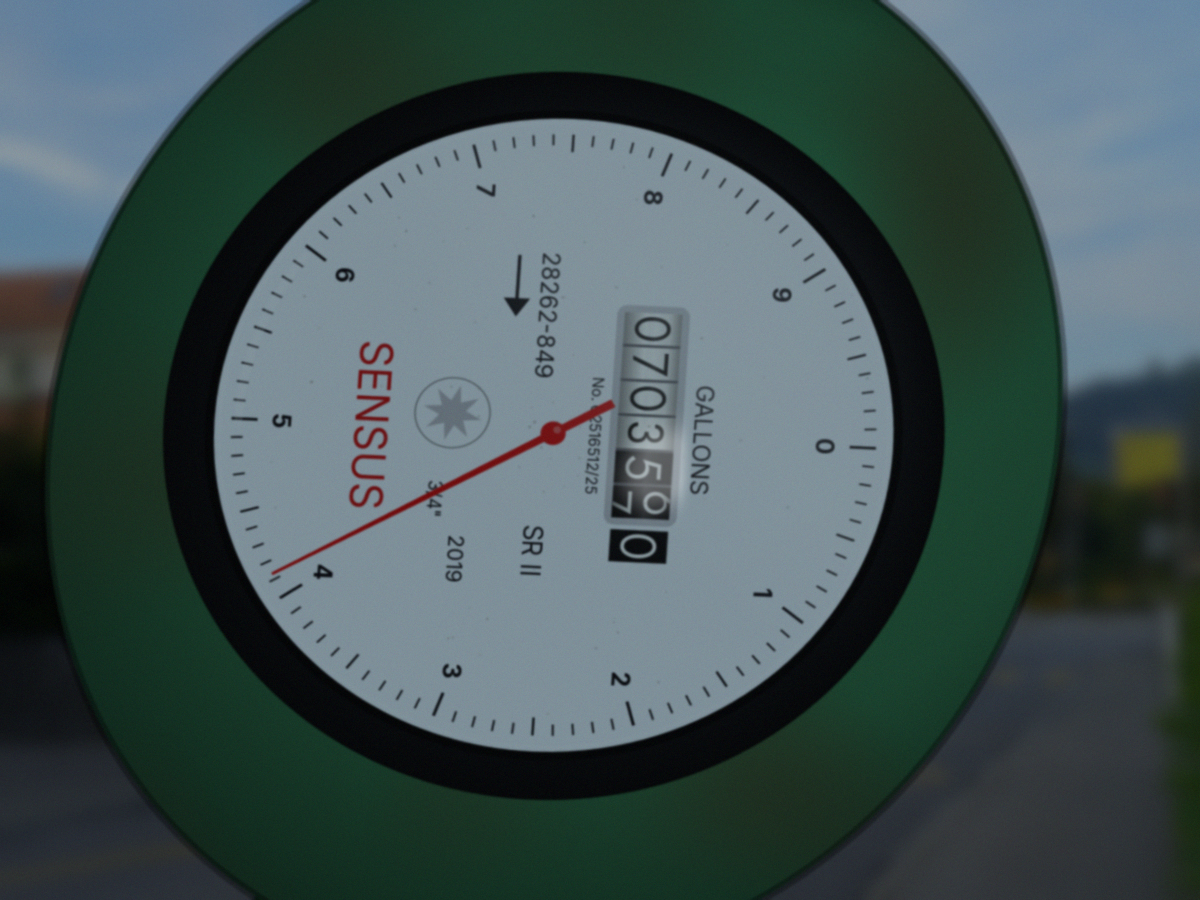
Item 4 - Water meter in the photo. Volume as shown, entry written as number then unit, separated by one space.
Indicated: 703564.1 gal
